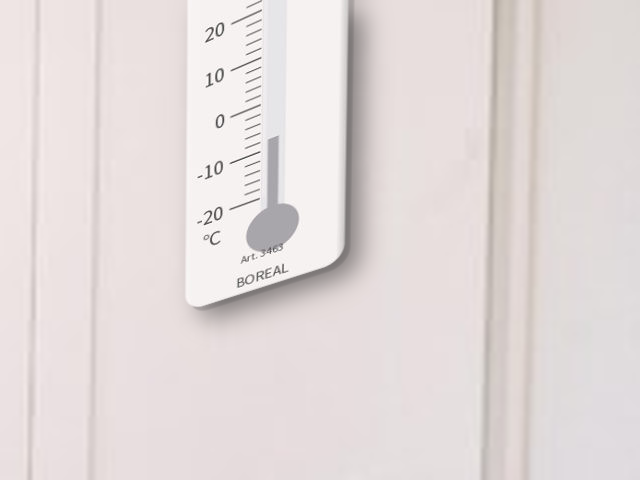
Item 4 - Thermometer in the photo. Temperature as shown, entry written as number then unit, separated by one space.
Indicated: -8 °C
